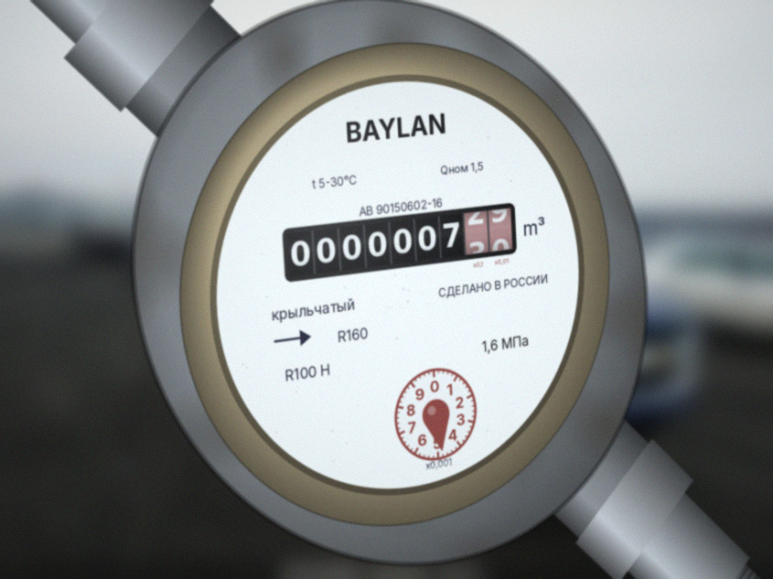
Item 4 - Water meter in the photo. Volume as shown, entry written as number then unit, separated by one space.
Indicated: 7.294 m³
